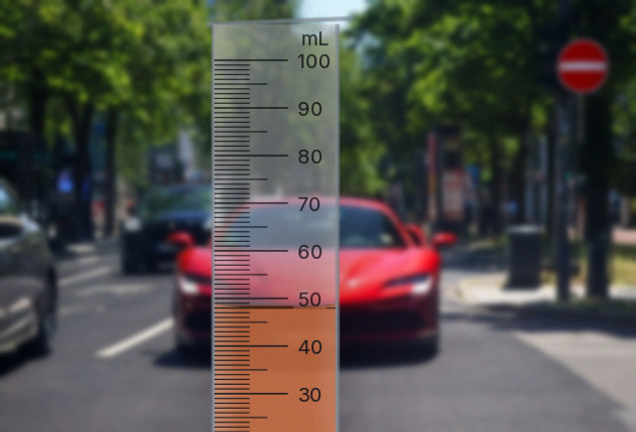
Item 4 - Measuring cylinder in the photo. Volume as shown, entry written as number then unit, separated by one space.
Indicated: 48 mL
